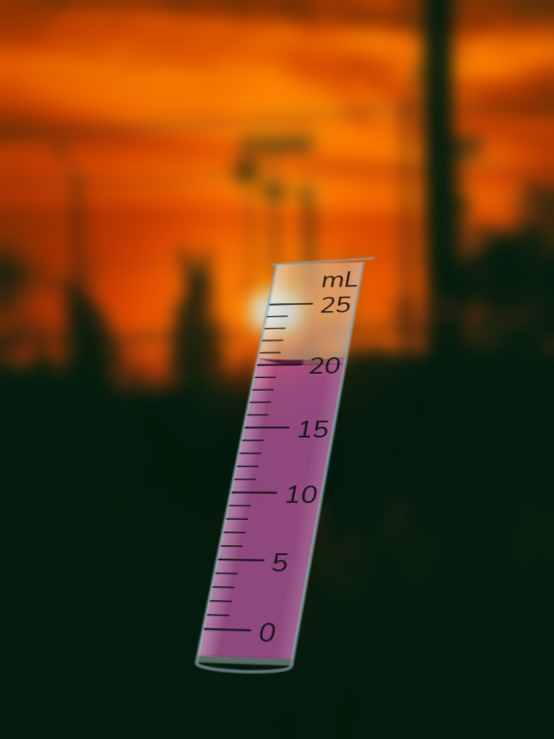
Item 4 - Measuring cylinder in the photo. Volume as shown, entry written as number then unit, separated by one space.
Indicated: 20 mL
